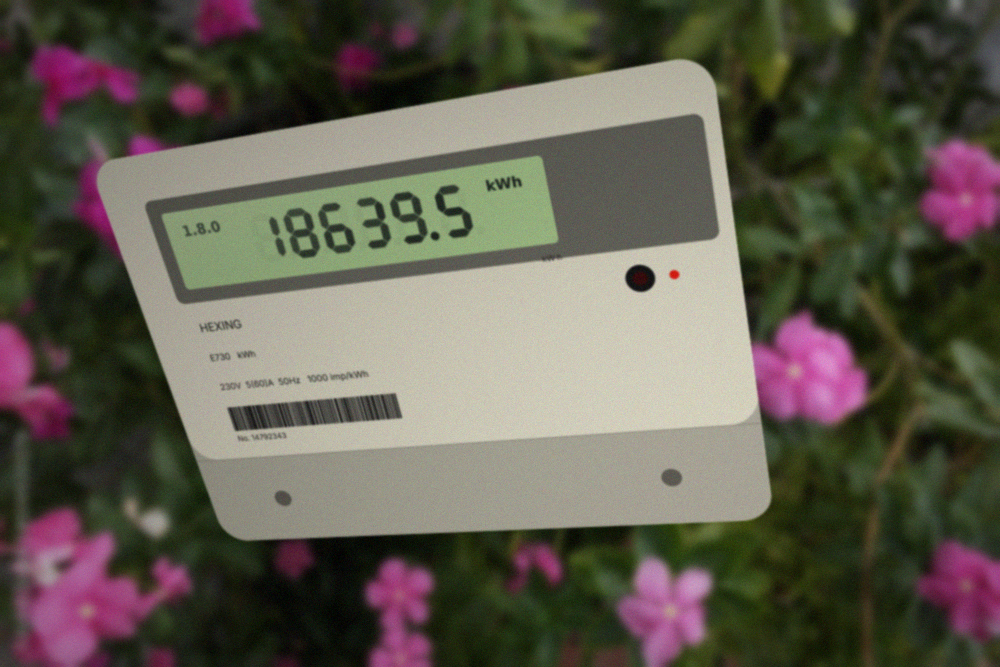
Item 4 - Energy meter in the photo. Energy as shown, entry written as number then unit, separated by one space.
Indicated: 18639.5 kWh
